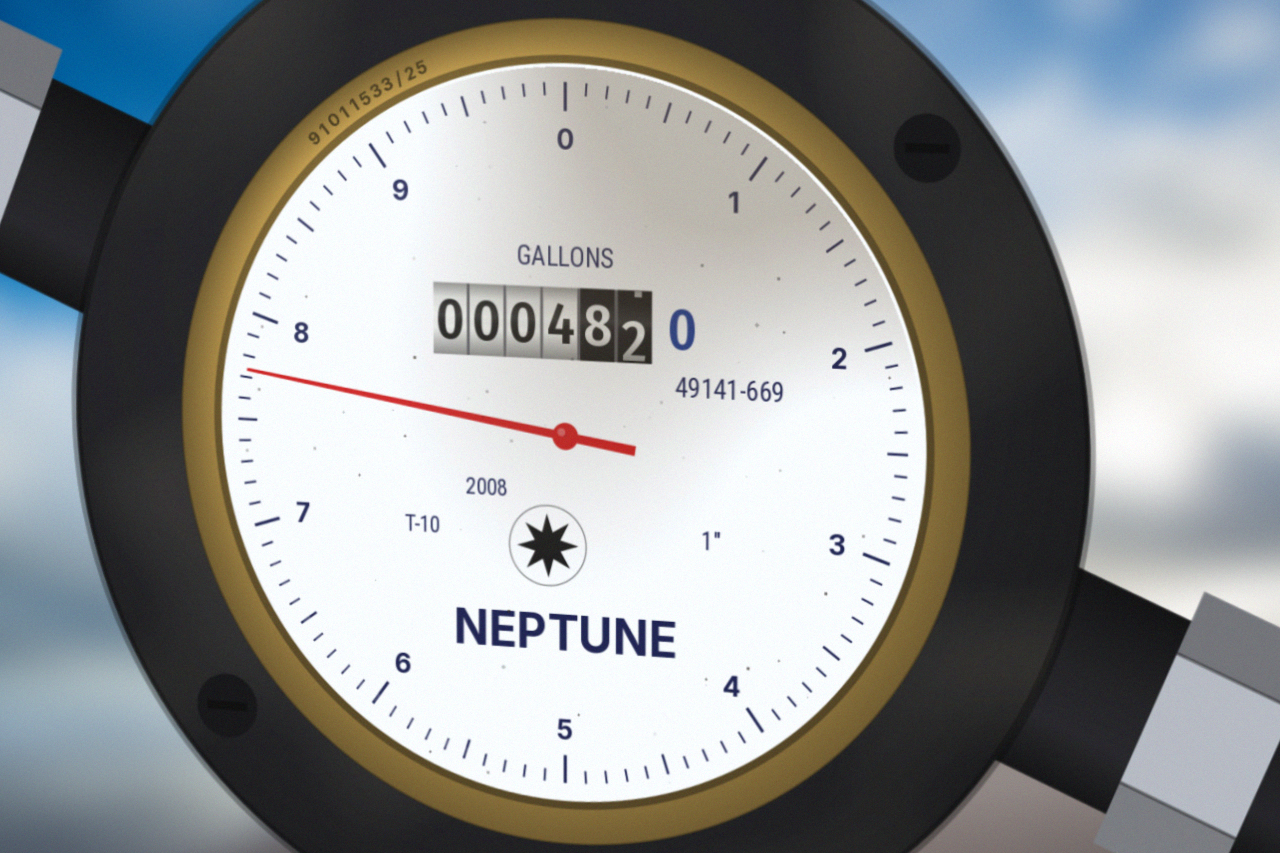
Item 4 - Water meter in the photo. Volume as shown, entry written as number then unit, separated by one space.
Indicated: 4817.7 gal
